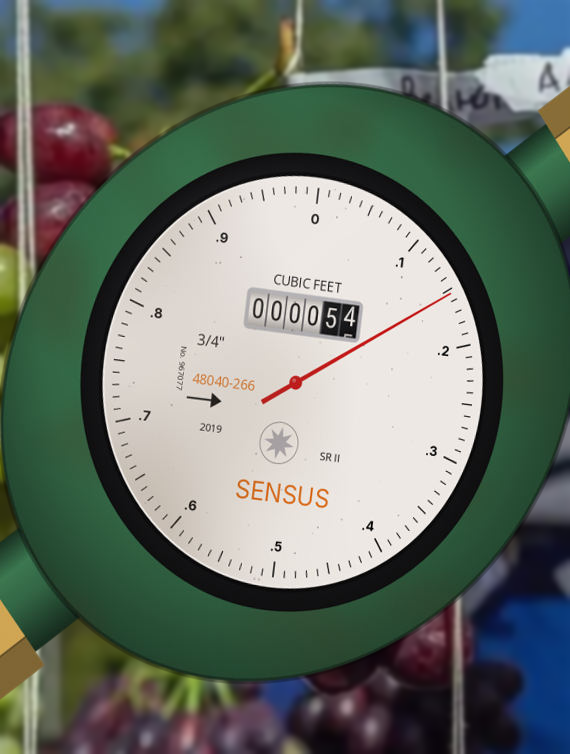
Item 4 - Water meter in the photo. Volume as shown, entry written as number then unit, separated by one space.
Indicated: 54.15 ft³
